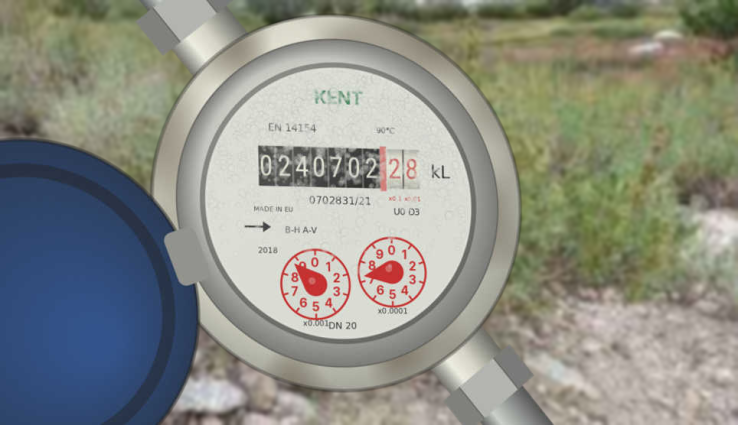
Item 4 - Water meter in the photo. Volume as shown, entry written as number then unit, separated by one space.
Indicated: 240702.2887 kL
